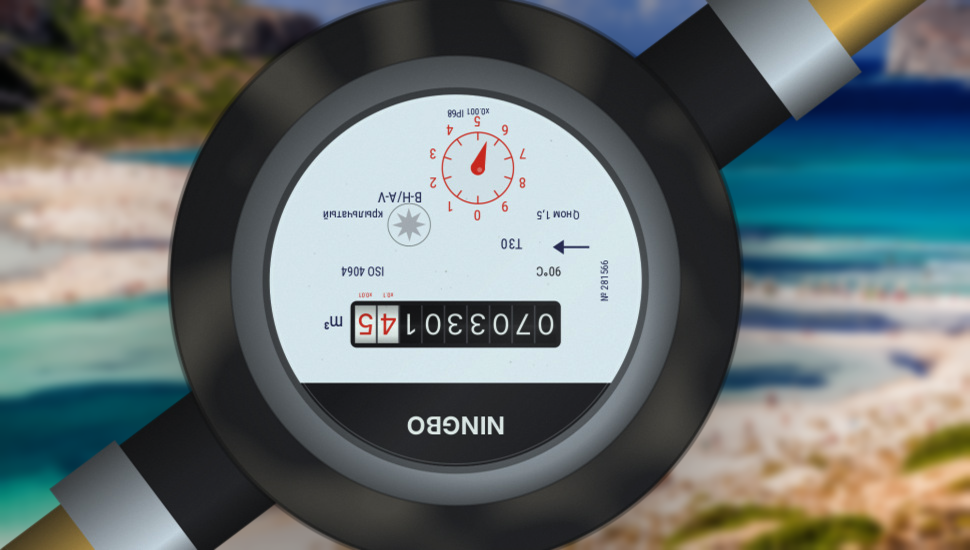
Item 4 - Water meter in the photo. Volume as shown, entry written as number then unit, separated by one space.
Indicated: 703301.455 m³
